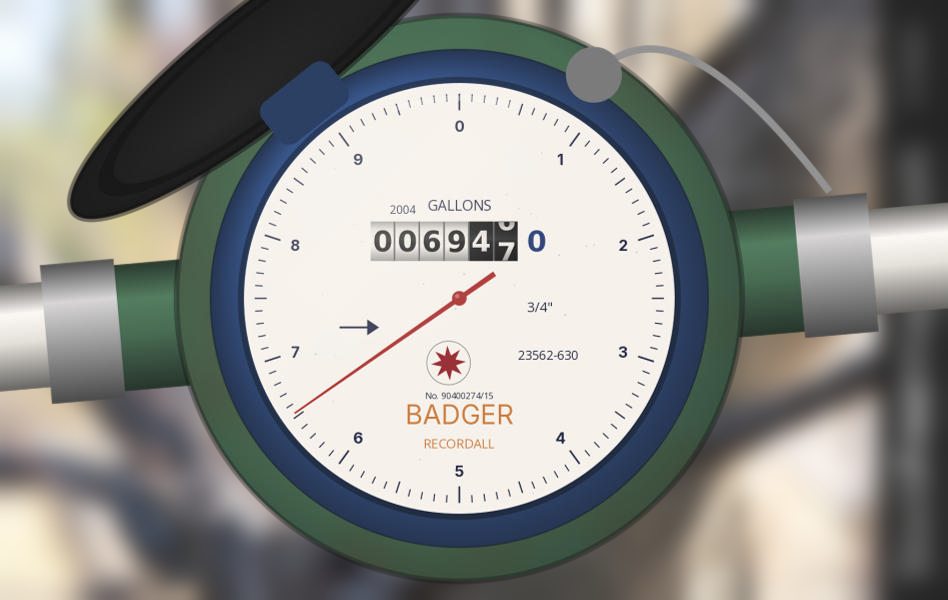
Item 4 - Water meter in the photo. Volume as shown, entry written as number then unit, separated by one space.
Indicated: 69466.5 gal
